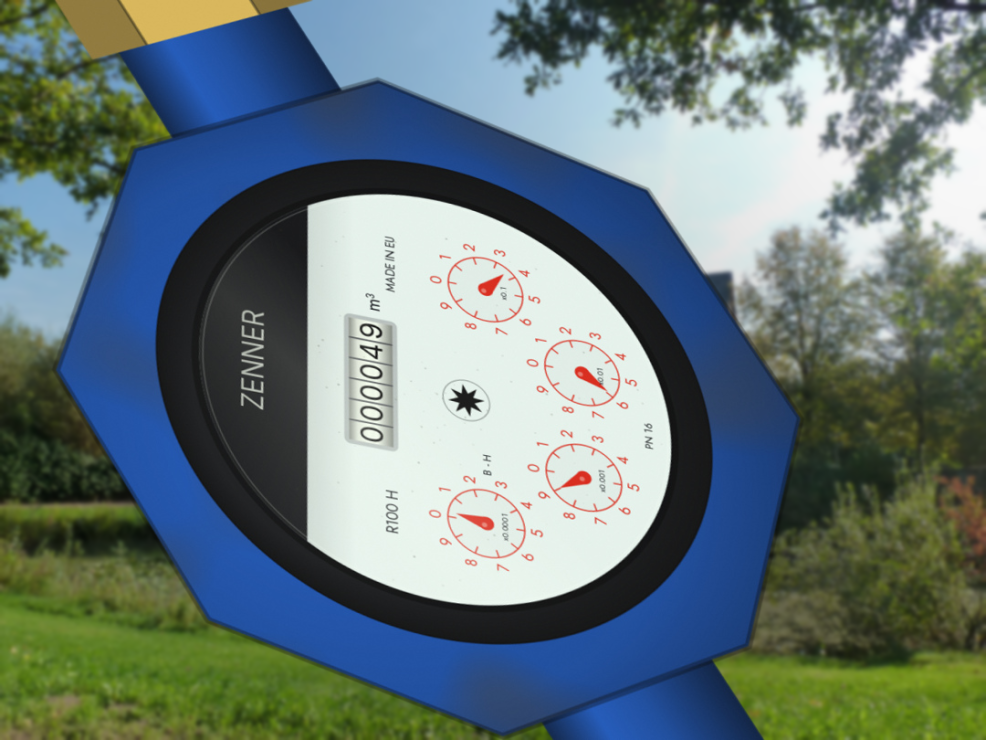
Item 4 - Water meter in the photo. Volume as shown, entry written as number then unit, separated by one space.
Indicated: 49.3590 m³
